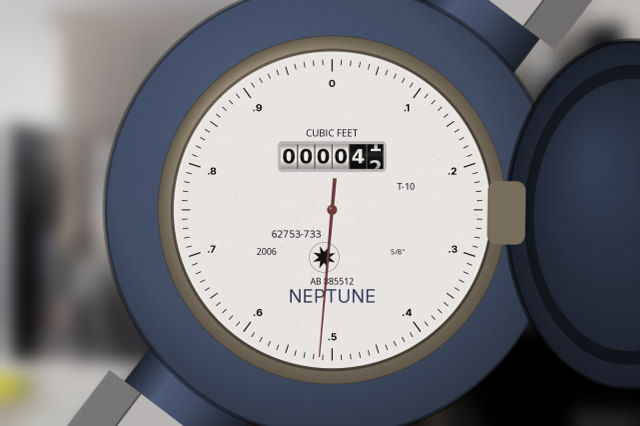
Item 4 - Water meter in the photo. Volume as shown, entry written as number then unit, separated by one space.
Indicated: 41.51 ft³
